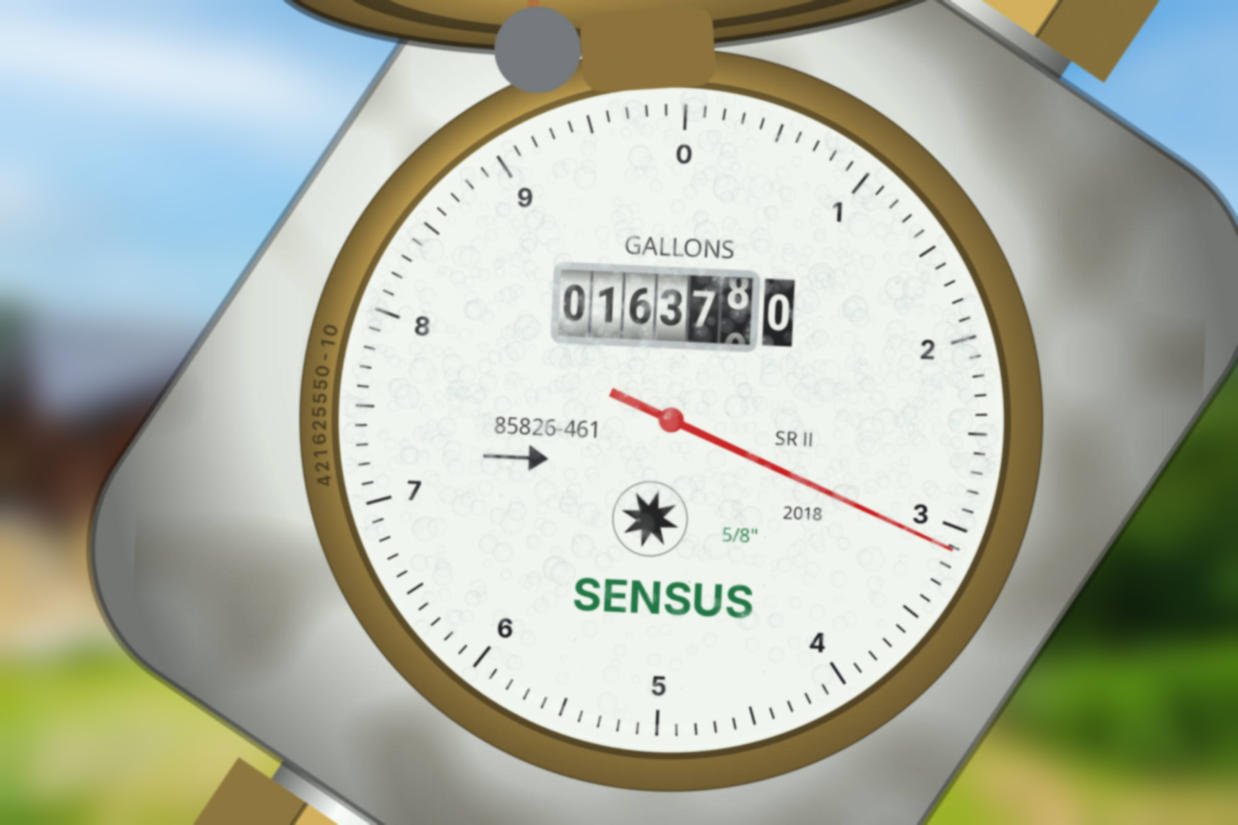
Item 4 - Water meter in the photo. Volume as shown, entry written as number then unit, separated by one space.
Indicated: 163783.1 gal
